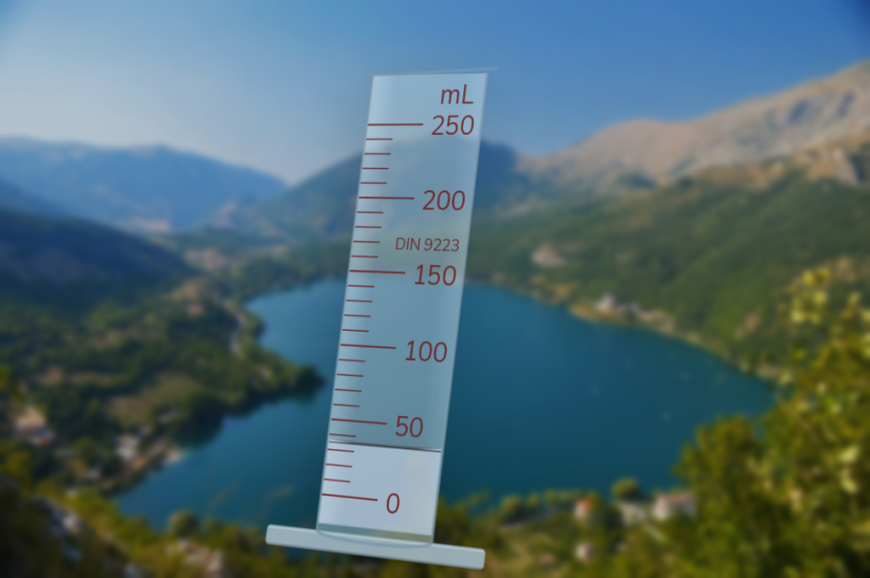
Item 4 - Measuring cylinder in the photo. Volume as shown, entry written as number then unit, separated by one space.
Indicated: 35 mL
